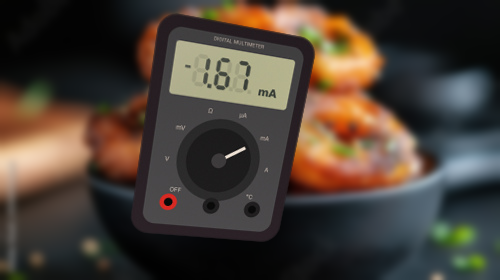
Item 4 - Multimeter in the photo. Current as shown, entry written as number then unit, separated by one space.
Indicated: -1.67 mA
